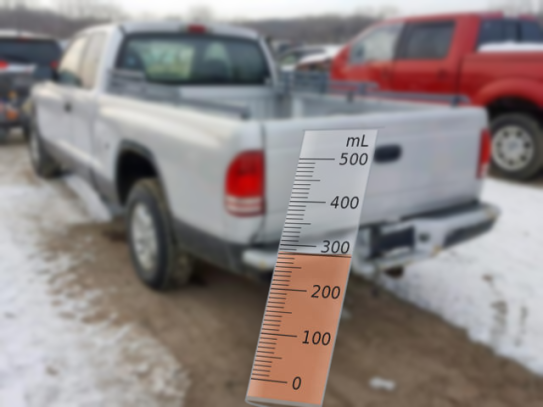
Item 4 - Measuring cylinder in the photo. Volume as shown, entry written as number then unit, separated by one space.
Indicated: 280 mL
